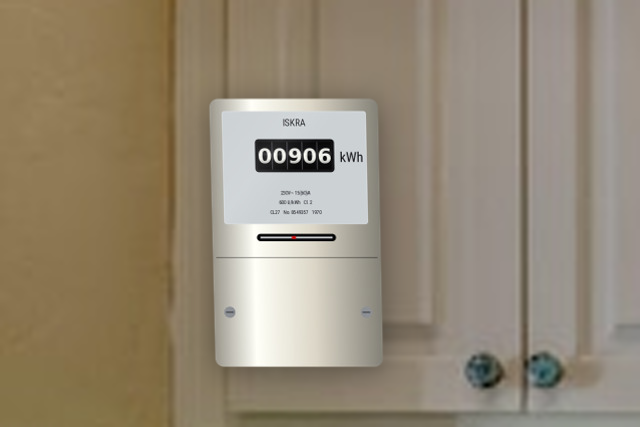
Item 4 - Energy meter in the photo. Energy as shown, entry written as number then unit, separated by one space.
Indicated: 906 kWh
